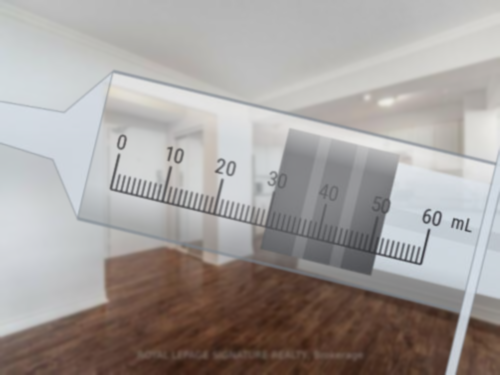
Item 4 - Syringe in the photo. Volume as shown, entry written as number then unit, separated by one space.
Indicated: 30 mL
